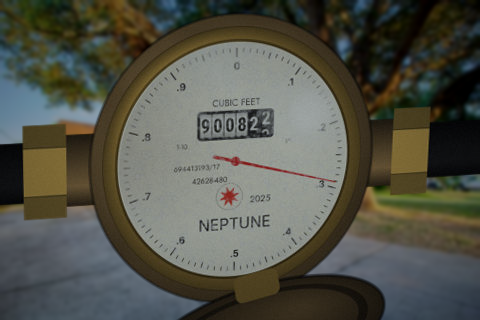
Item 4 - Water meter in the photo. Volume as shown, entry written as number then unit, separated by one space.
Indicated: 900822.29 ft³
